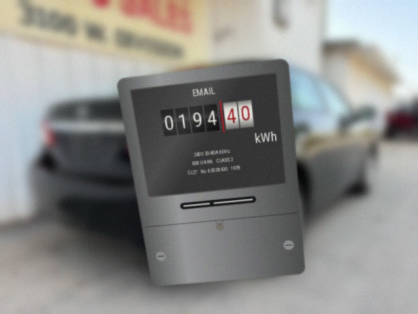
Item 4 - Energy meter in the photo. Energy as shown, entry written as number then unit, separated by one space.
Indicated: 194.40 kWh
